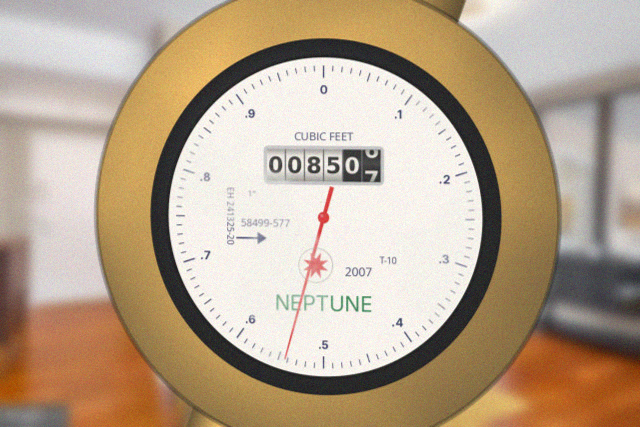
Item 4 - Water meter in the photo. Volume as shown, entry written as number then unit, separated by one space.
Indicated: 8506.54 ft³
